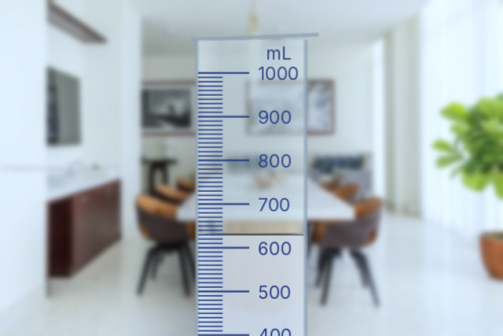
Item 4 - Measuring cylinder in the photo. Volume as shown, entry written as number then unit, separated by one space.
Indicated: 630 mL
